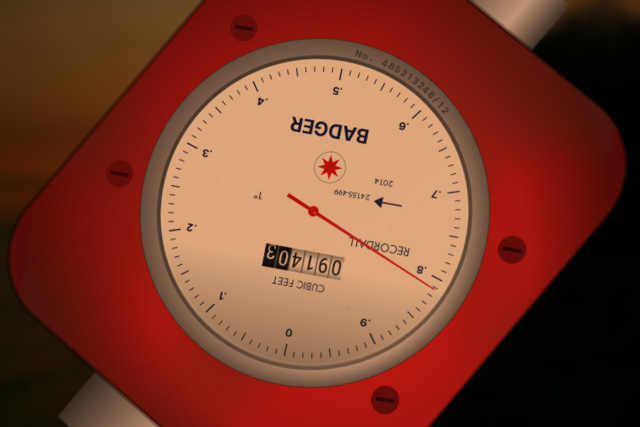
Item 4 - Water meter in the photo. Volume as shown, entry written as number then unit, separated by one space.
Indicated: 91402.81 ft³
